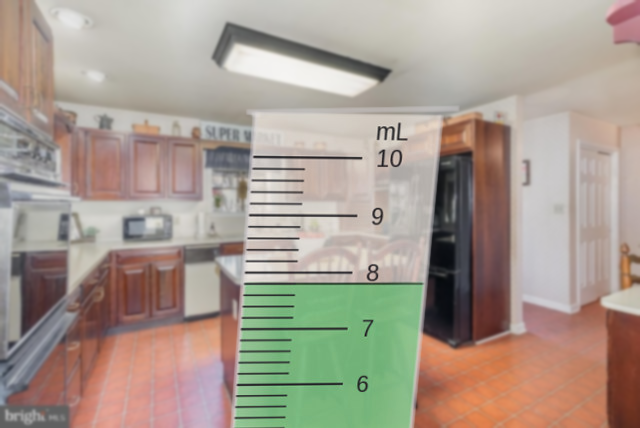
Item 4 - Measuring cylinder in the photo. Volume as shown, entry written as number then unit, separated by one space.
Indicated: 7.8 mL
